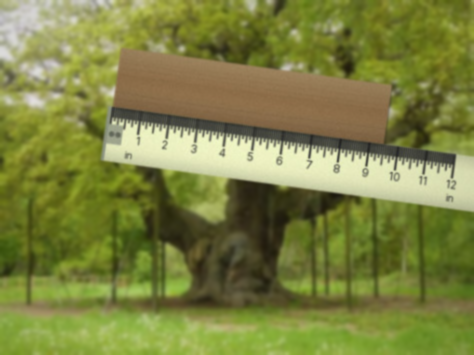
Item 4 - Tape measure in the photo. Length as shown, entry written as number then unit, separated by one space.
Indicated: 9.5 in
